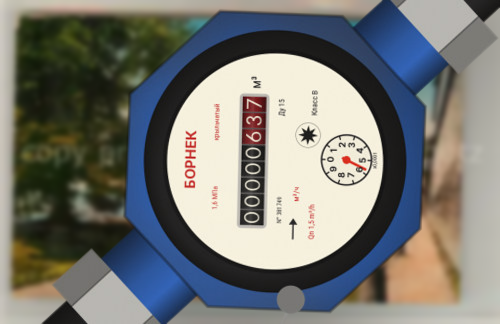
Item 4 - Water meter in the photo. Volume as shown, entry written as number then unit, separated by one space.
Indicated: 0.6375 m³
